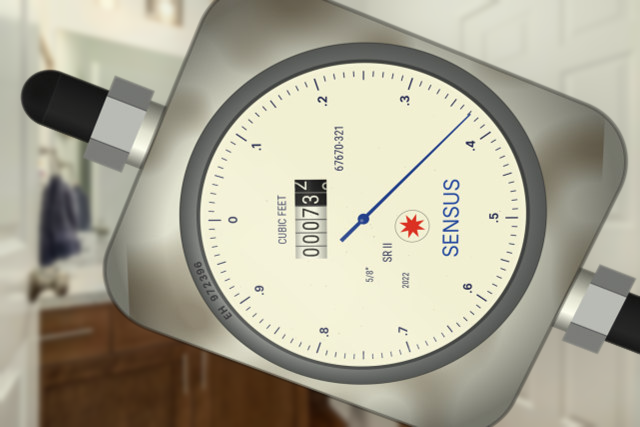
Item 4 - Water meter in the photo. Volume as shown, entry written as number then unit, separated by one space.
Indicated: 732.37 ft³
